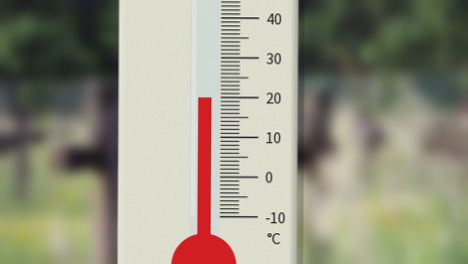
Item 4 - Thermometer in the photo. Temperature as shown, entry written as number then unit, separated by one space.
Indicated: 20 °C
